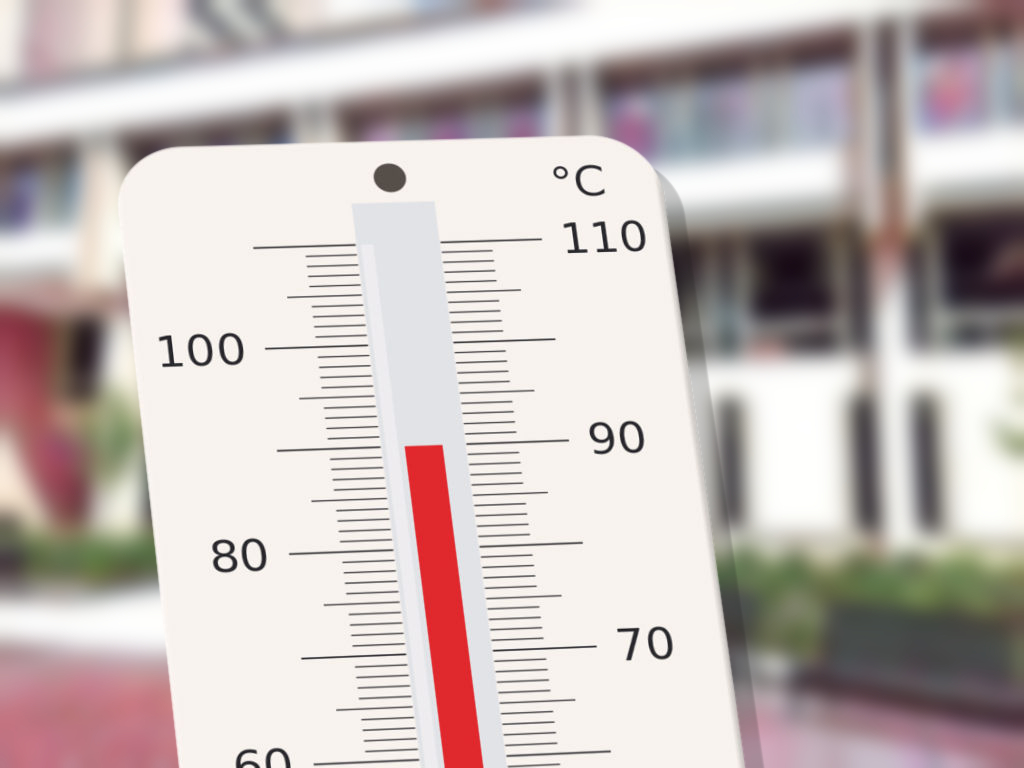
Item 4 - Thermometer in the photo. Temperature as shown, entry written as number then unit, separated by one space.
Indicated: 90 °C
